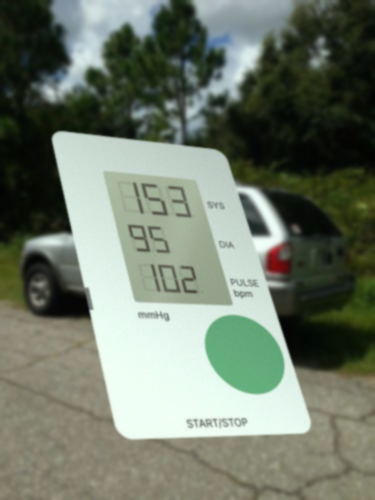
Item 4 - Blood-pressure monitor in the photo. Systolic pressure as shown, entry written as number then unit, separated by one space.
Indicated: 153 mmHg
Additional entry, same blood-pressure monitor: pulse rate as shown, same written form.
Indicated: 102 bpm
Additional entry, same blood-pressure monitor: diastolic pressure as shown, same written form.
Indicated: 95 mmHg
